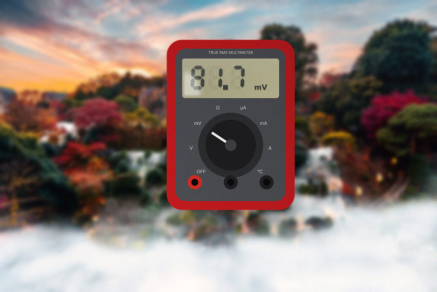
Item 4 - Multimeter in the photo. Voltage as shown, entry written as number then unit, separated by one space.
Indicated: 81.7 mV
